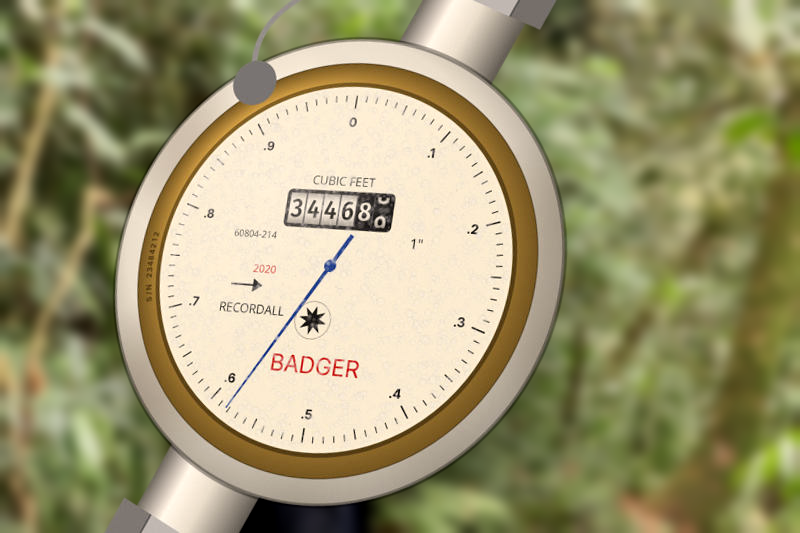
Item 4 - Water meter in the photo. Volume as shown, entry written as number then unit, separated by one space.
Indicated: 344688.58 ft³
